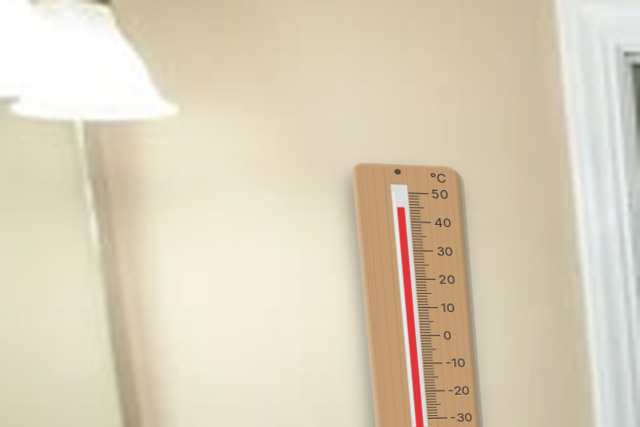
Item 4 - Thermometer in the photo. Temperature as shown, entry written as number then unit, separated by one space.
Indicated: 45 °C
